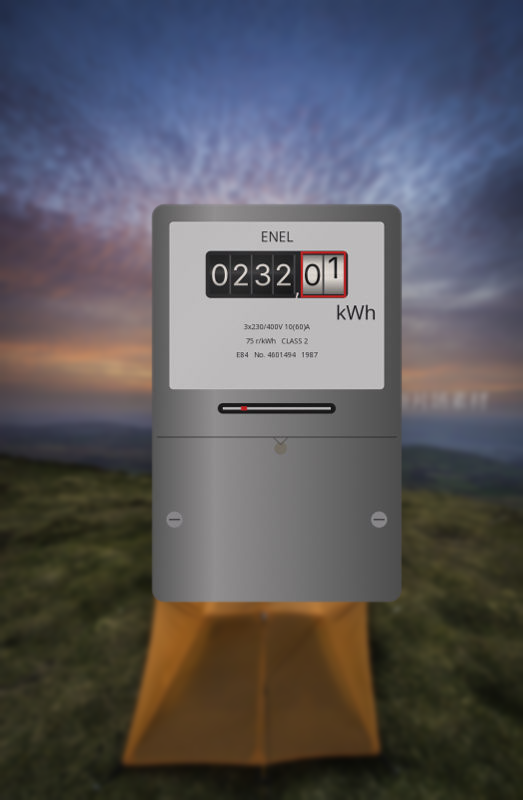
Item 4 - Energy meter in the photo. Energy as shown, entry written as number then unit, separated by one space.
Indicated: 232.01 kWh
